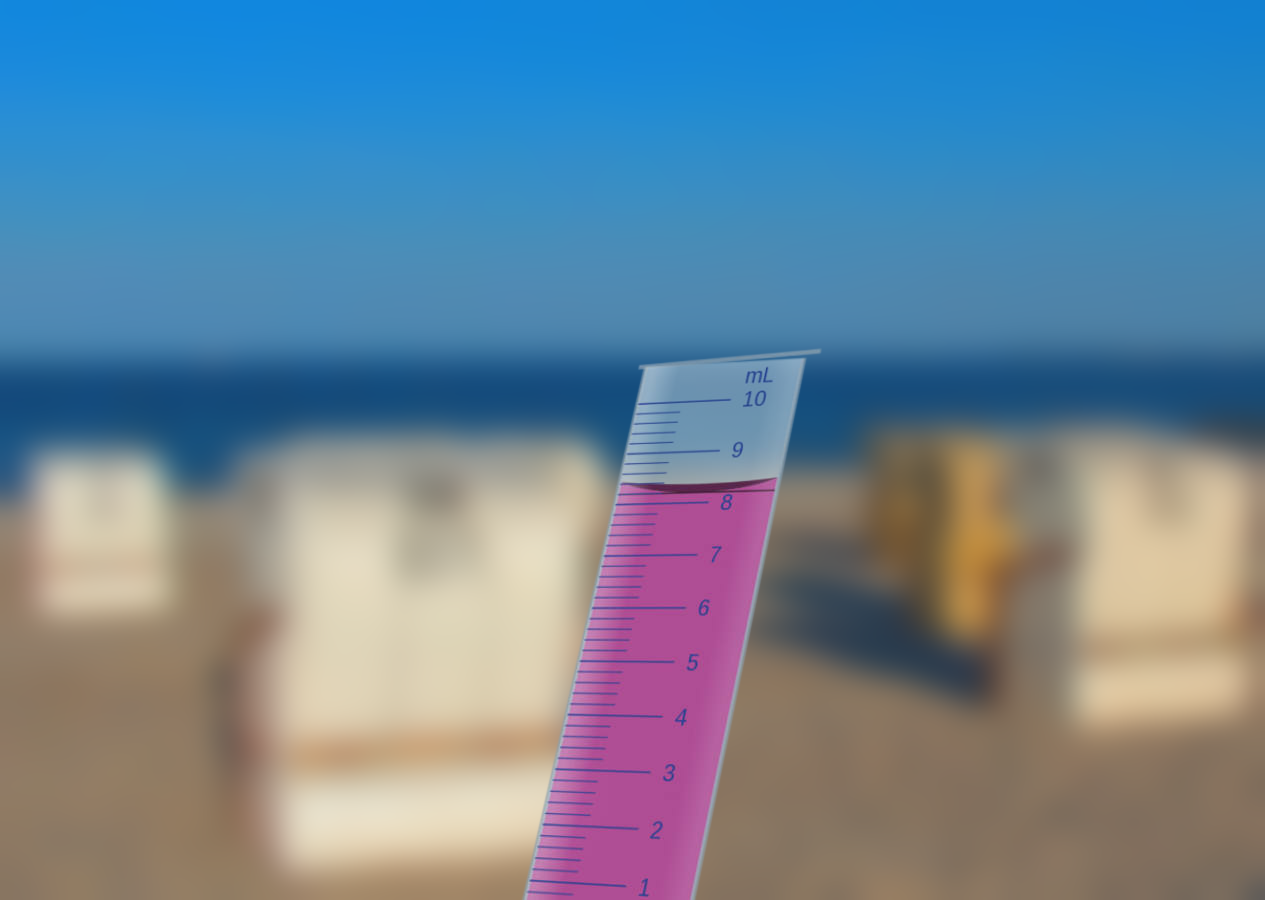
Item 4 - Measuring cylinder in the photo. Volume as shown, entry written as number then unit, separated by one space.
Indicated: 8.2 mL
